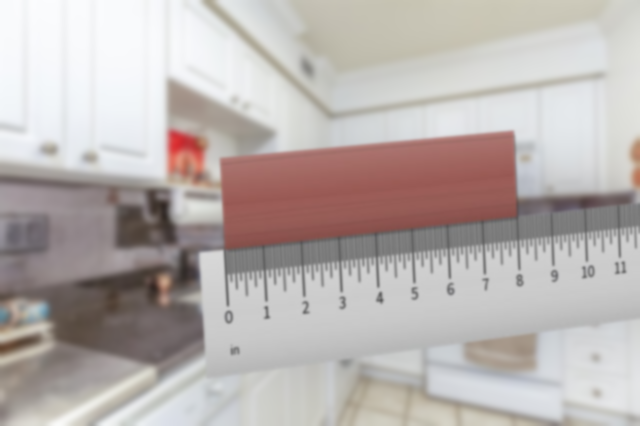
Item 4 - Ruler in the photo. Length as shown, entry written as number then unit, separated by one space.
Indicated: 8 in
